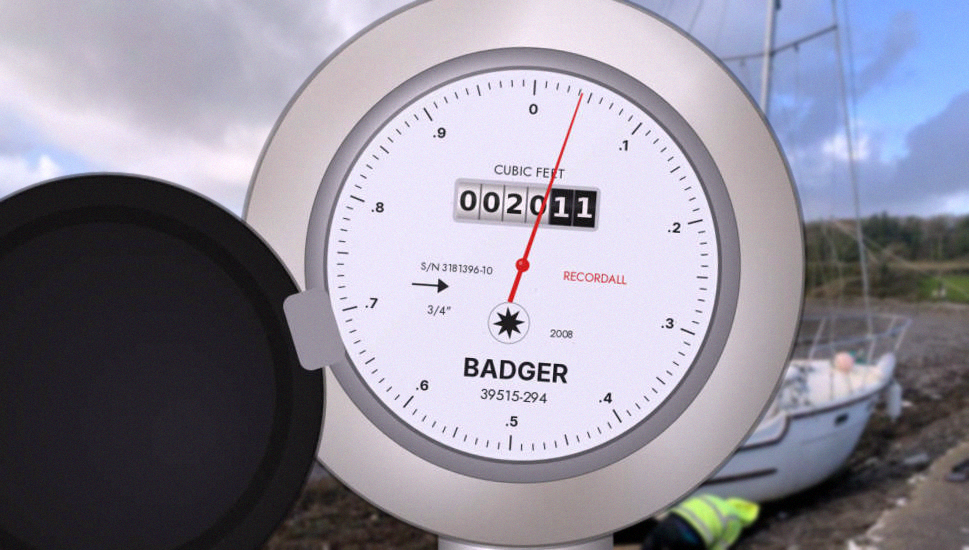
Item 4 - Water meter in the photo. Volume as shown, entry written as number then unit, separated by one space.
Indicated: 2011.04 ft³
